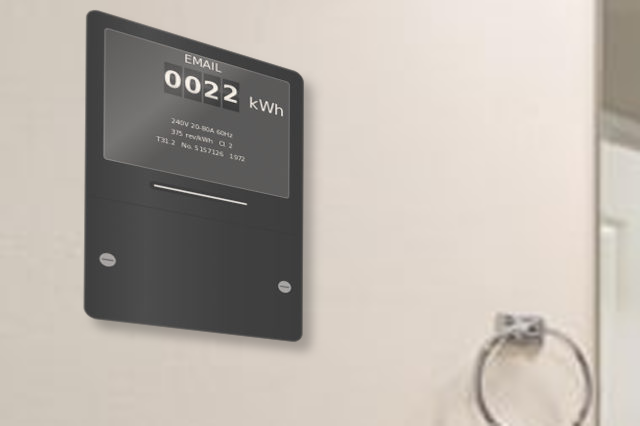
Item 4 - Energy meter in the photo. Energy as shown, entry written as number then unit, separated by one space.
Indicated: 22 kWh
